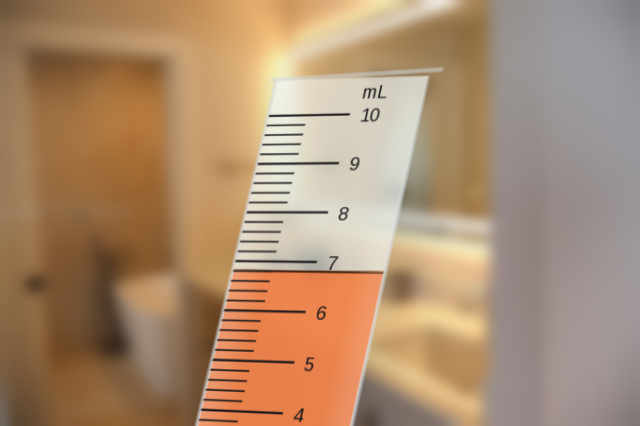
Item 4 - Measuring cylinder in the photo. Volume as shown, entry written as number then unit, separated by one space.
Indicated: 6.8 mL
